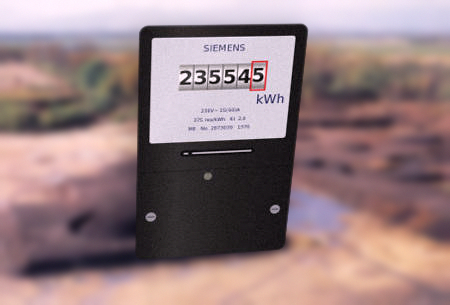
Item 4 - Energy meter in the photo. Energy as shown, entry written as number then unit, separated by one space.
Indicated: 23554.5 kWh
